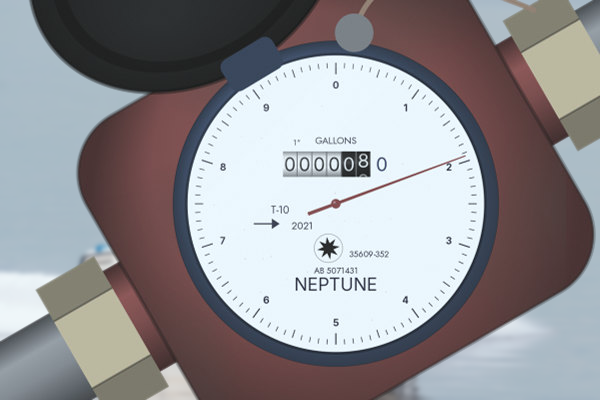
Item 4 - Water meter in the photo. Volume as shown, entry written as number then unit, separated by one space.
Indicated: 81.9 gal
